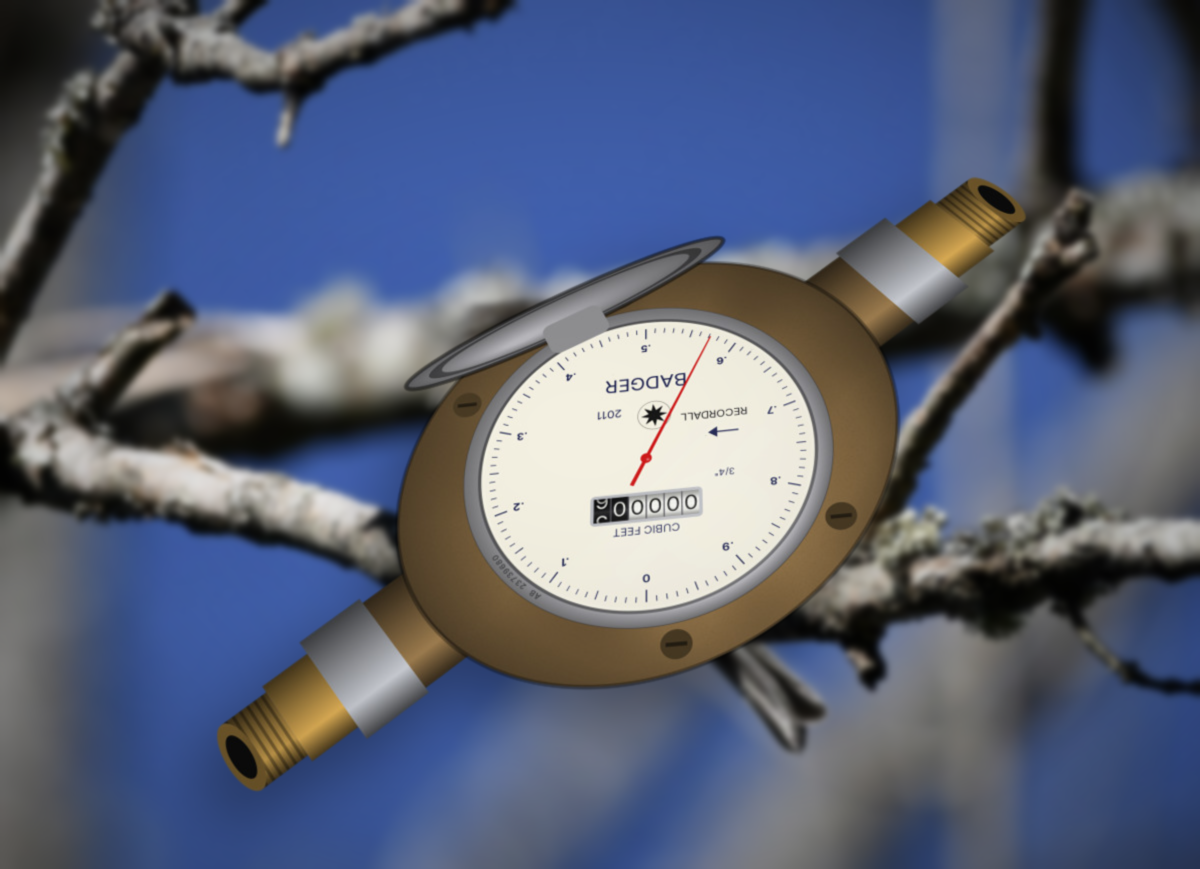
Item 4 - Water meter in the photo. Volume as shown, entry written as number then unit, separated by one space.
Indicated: 5.57 ft³
